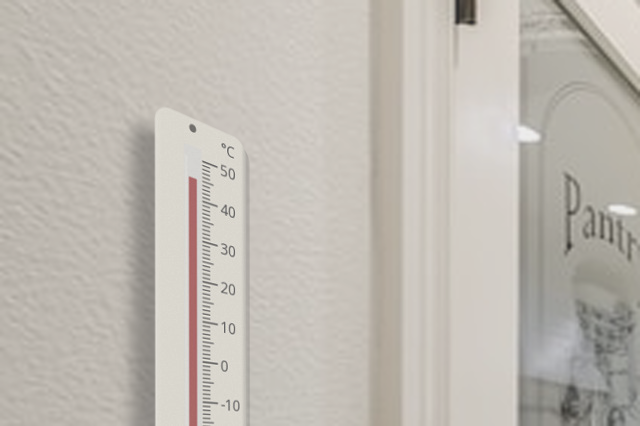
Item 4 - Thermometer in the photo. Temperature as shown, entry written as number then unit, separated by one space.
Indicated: 45 °C
